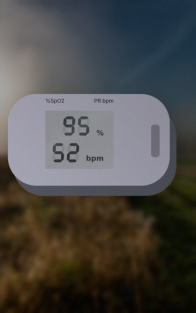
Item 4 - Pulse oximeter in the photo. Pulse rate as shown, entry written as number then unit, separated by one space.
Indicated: 52 bpm
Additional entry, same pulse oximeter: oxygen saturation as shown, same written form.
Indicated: 95 %
